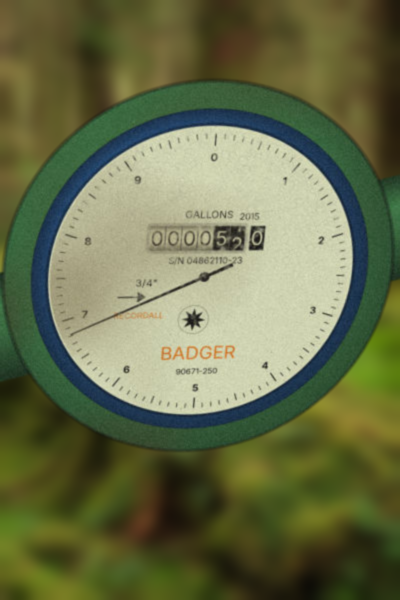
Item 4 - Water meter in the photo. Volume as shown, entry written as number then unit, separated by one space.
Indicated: 516.8 gal
